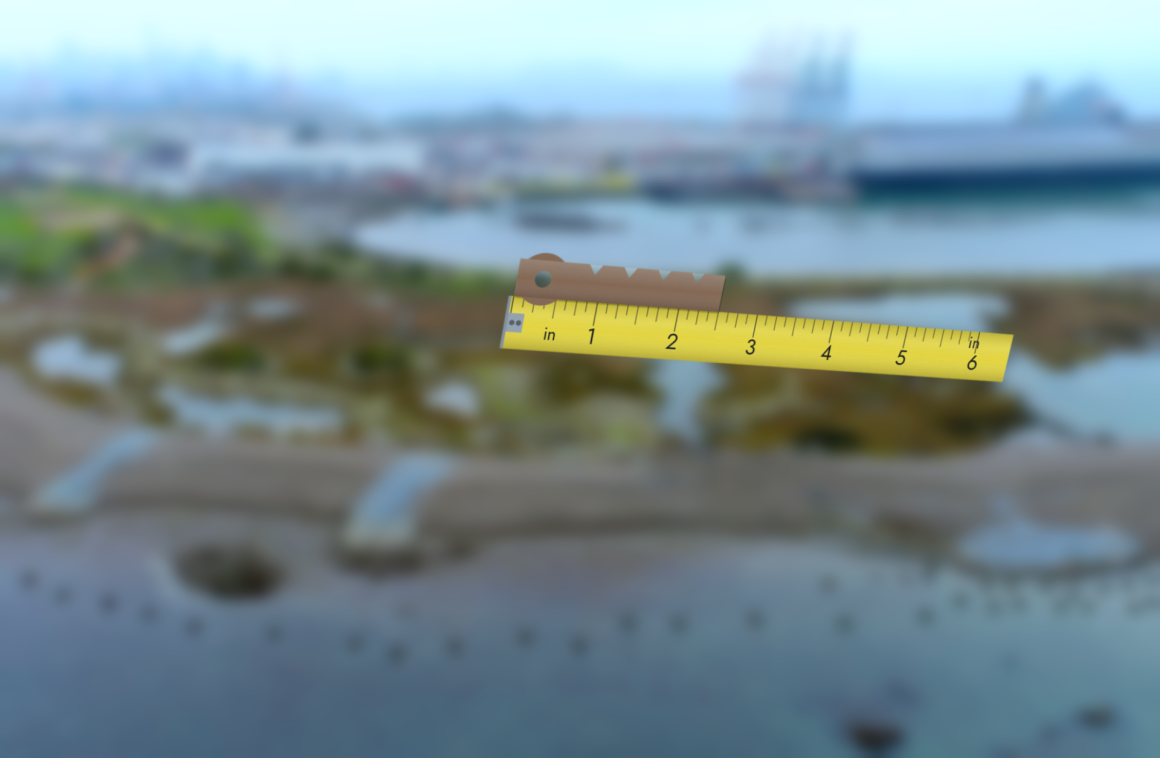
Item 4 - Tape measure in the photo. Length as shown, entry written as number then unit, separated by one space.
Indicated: 2.5 in
